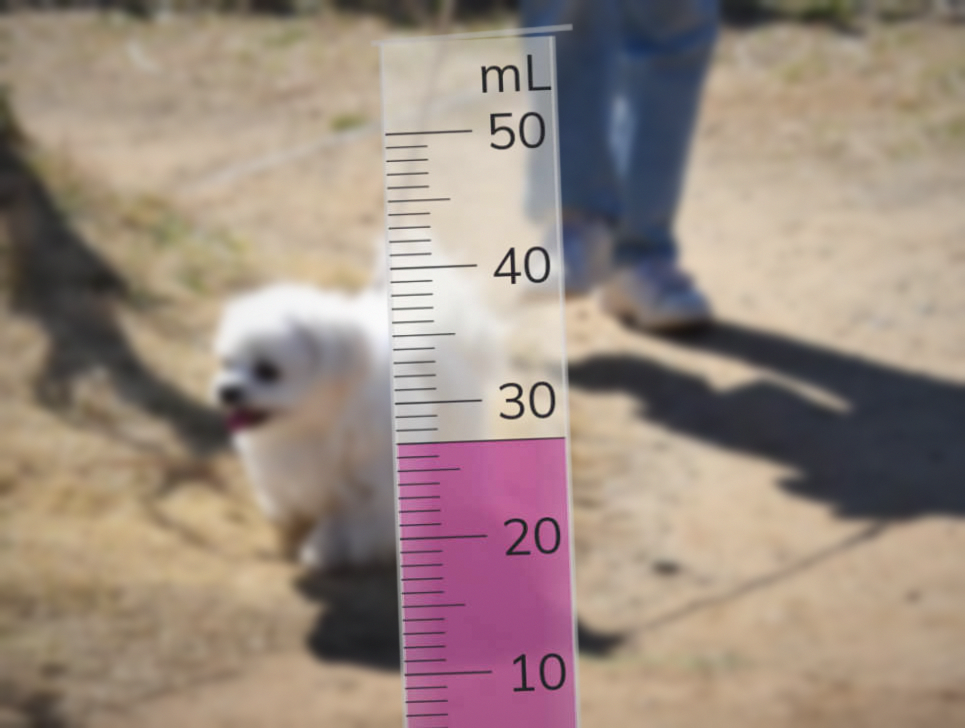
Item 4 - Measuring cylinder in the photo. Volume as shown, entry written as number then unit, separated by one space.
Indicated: 27 mL
